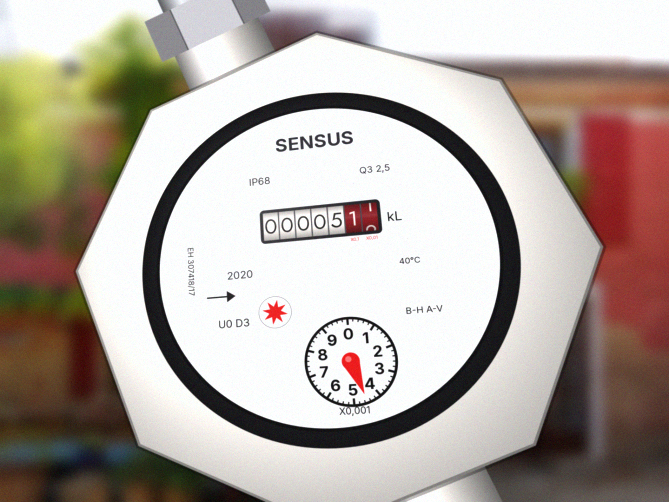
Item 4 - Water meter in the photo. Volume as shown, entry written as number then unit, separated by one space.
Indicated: 5.114 kL
